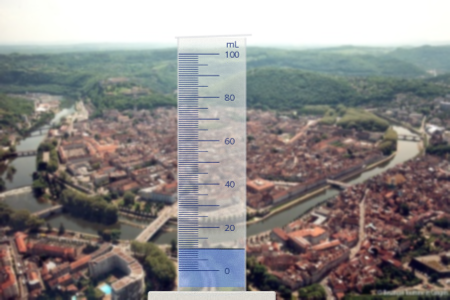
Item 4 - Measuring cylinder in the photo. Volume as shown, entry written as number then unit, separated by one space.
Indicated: 10 mL
